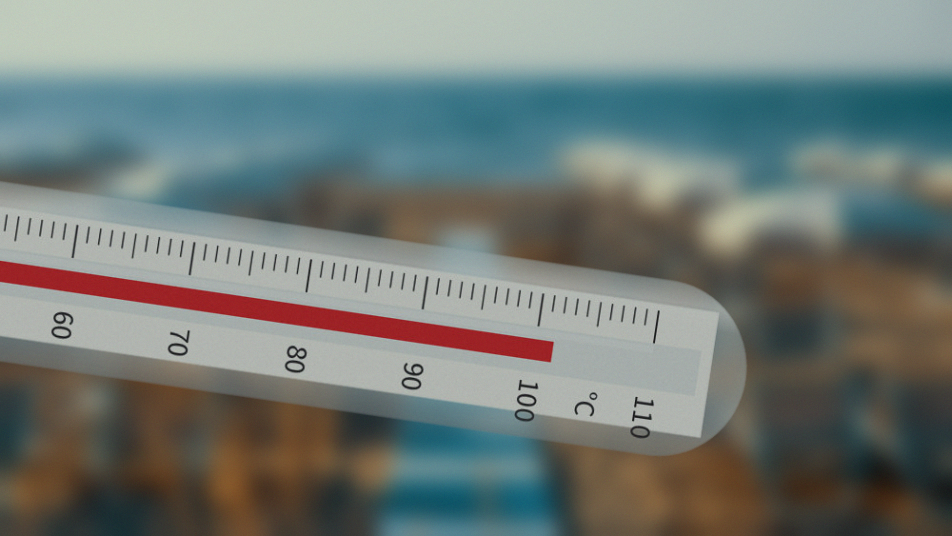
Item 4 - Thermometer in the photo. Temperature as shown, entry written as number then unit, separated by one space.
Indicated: 101.5 °C
